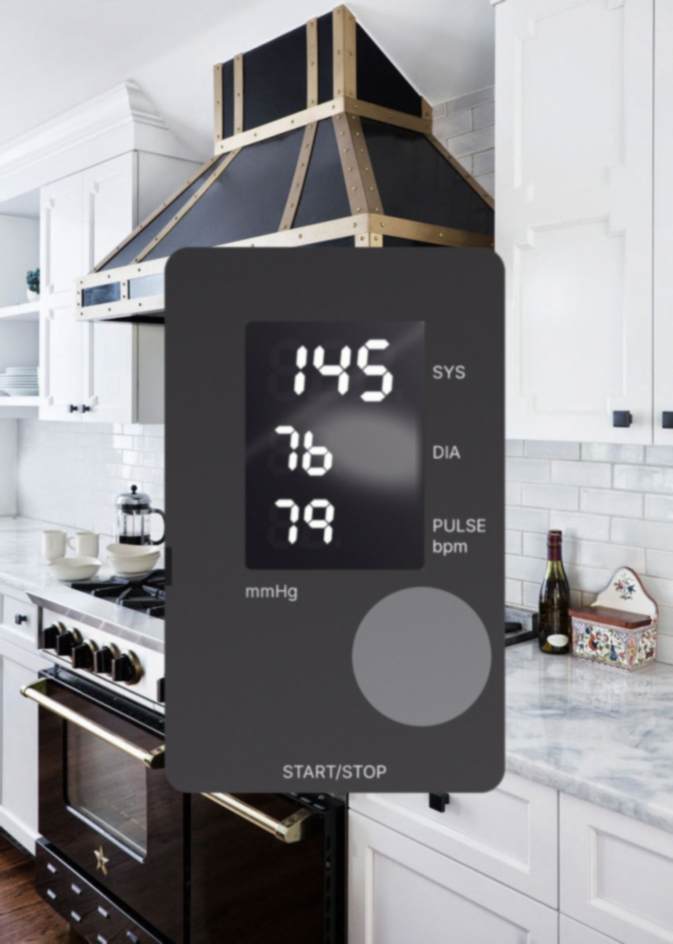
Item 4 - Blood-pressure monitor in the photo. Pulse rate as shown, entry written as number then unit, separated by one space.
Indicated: 79 bpm
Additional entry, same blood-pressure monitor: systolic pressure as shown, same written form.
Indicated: 145 mmHg
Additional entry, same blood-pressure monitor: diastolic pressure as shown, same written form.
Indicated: 76 mmHg
